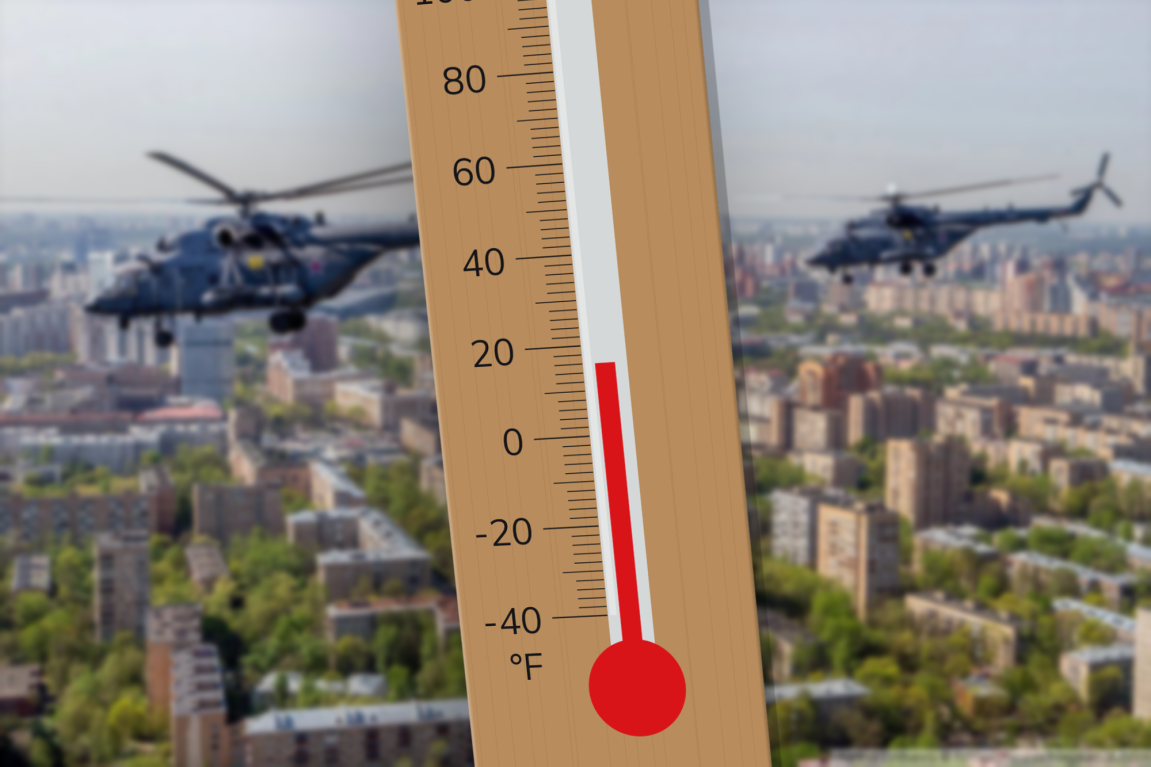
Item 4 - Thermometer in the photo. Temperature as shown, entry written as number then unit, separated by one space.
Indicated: 16 °F
